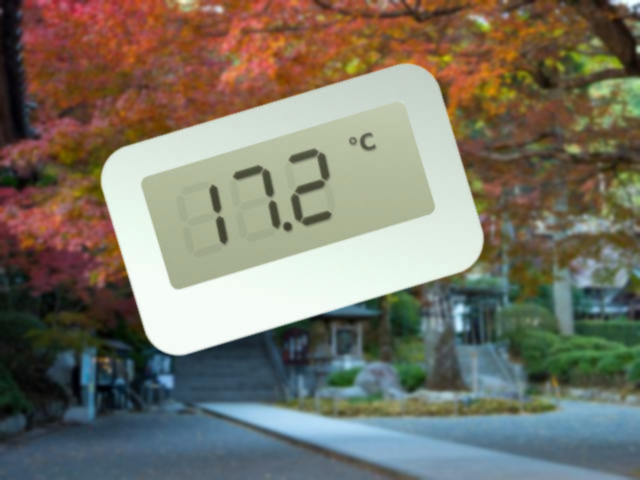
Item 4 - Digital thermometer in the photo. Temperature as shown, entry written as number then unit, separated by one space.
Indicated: 17.2 °C
